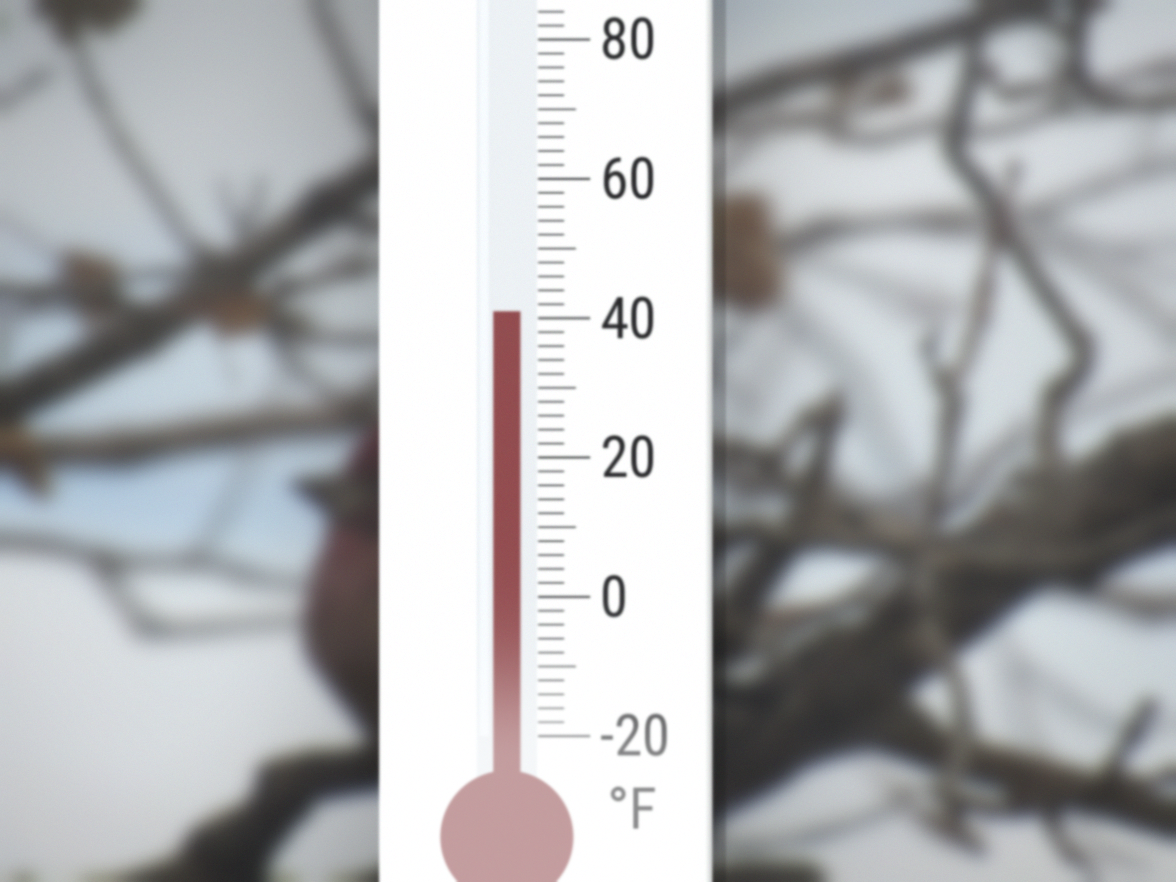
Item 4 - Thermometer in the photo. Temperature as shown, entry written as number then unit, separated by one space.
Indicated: 41 °F
